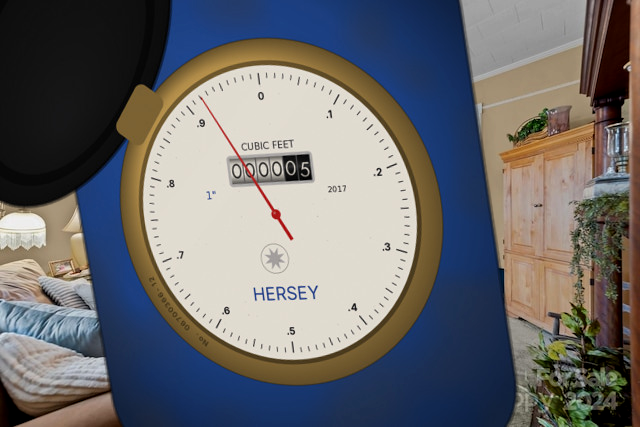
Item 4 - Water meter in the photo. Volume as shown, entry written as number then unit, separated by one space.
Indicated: 4.92 ft³
